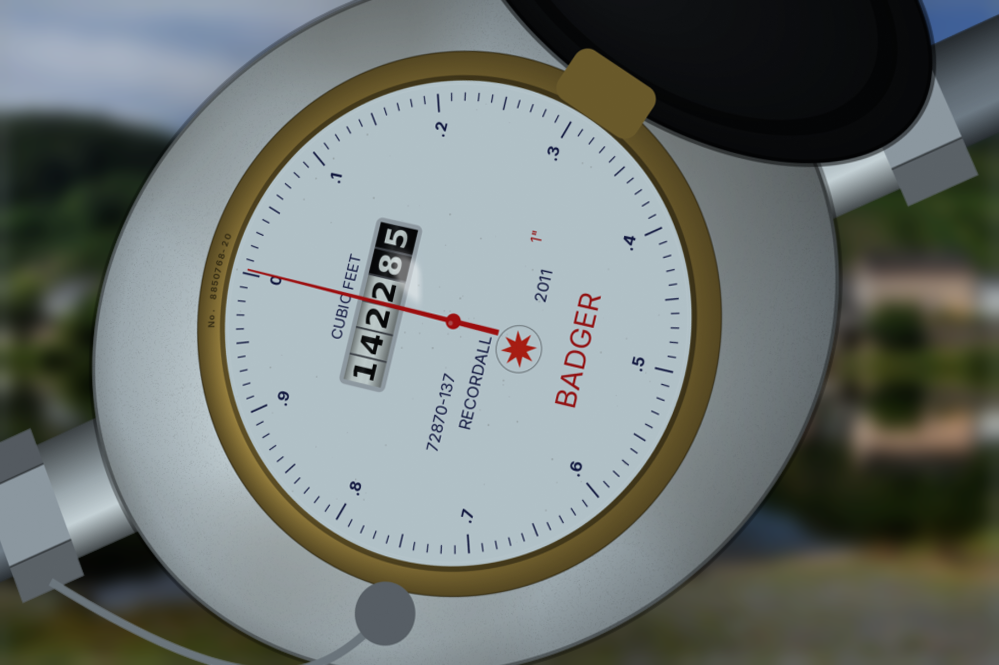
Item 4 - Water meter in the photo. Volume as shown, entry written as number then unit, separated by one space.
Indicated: 142285.00 ft³
